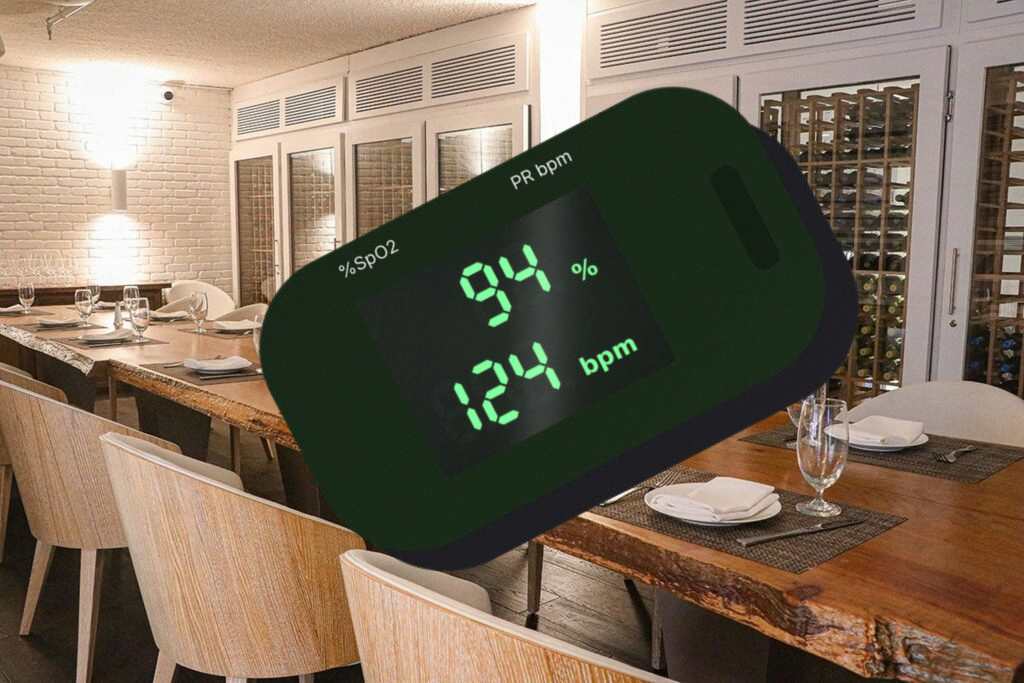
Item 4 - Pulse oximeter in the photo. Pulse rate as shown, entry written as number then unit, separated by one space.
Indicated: 124 bpm
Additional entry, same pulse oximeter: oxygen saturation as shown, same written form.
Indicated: 94 %
